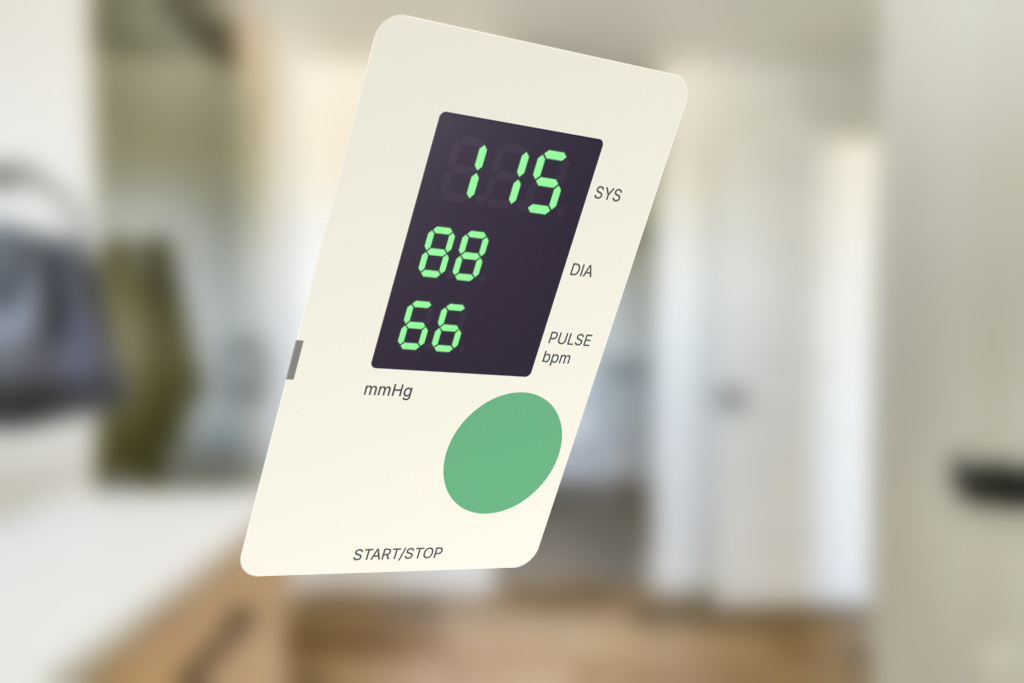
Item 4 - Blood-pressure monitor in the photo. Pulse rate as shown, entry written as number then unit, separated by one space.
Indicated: 66 bpm
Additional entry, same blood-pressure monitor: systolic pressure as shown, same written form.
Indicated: 115 mmHg
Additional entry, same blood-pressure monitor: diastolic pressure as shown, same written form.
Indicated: 88 mmHg
